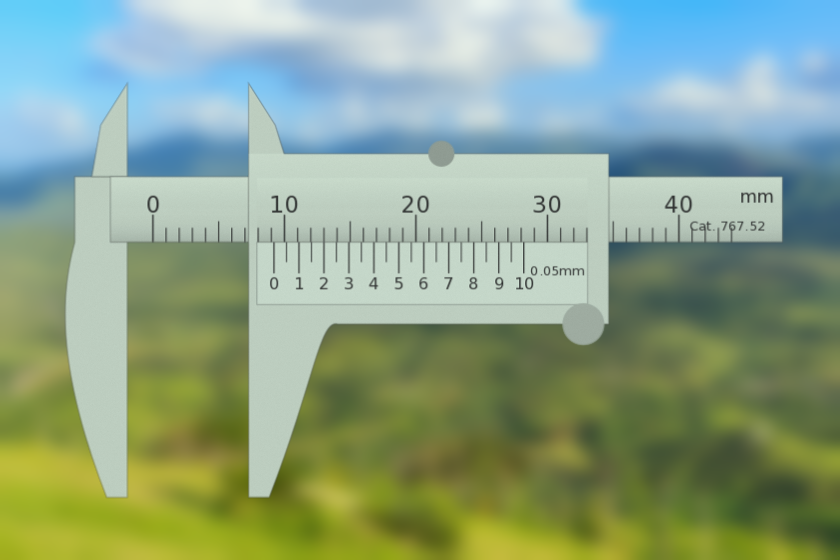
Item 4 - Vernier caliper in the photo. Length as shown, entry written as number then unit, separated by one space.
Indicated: 9.2 mm
